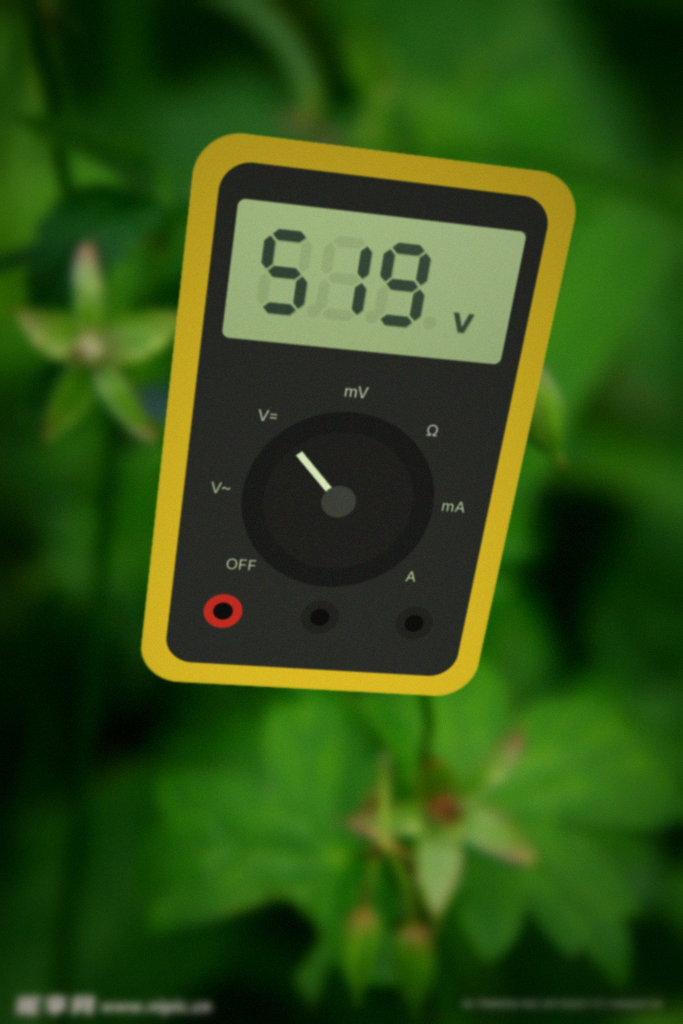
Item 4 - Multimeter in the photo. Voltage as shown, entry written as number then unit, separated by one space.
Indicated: 519 V
